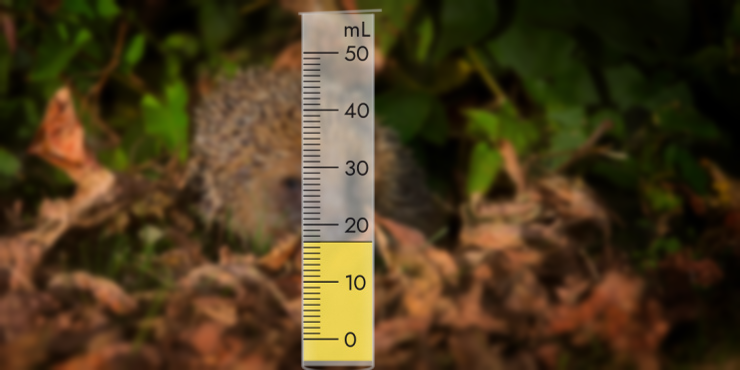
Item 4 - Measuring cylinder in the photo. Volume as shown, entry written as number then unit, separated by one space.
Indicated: 17 mL
